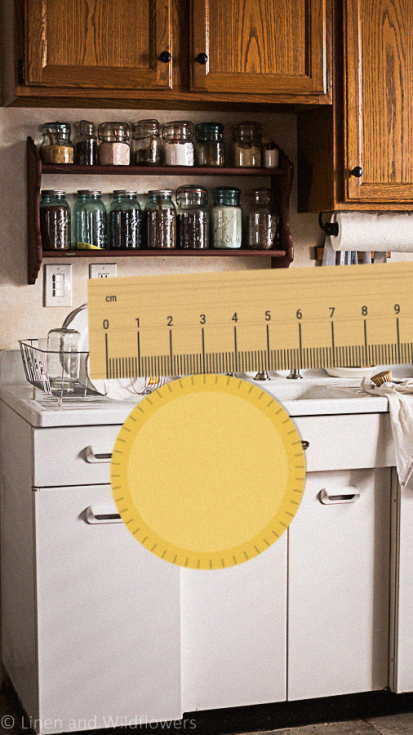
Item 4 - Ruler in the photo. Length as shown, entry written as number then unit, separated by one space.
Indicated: 6 cm
